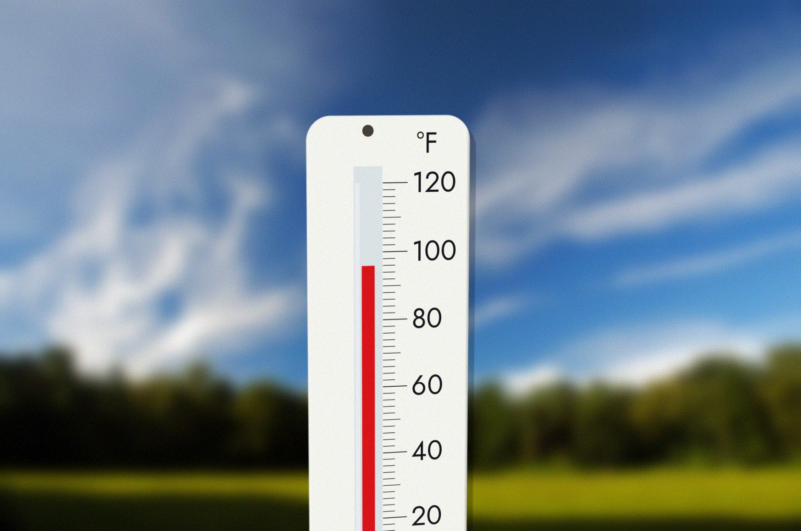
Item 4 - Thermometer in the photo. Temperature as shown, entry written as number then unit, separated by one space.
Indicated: 96 °F
